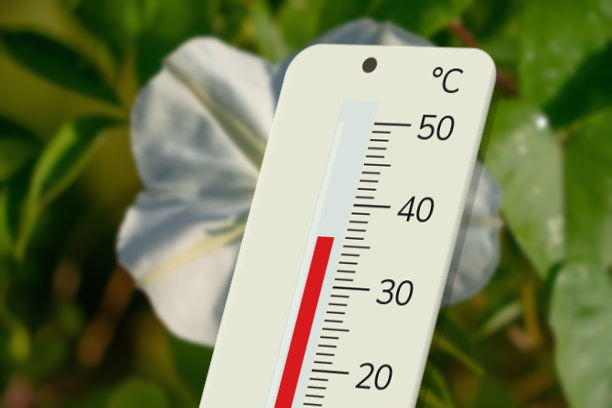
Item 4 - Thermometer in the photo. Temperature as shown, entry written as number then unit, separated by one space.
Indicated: 36 °C
